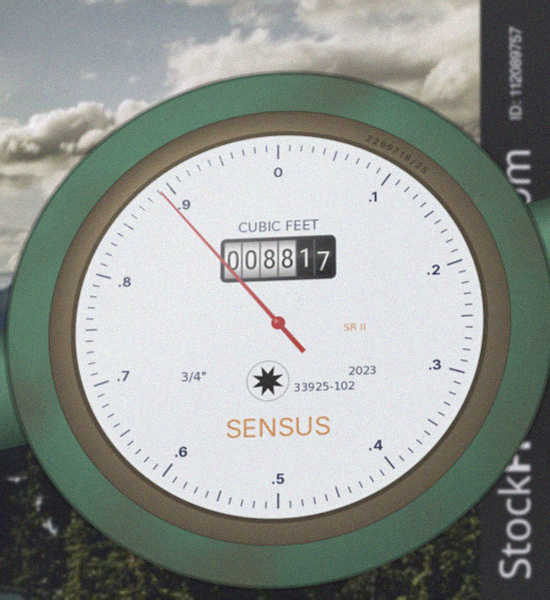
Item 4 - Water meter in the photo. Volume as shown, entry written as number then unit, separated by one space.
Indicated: 8816.89 ft³
